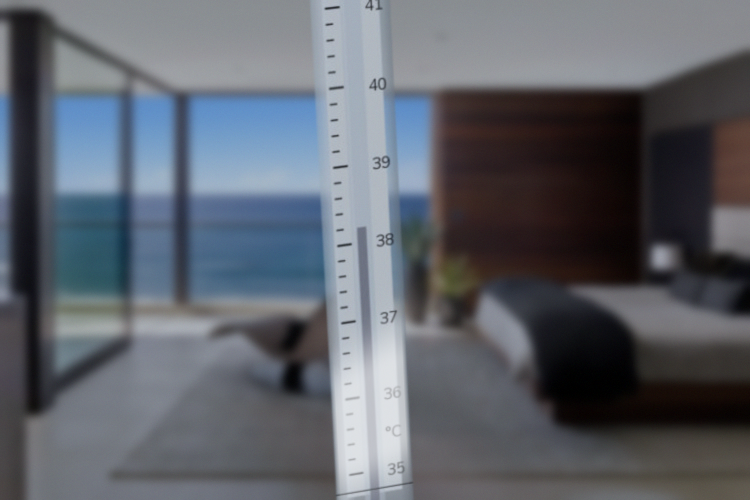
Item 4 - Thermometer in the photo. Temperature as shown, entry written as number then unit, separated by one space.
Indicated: 38.2 °C
